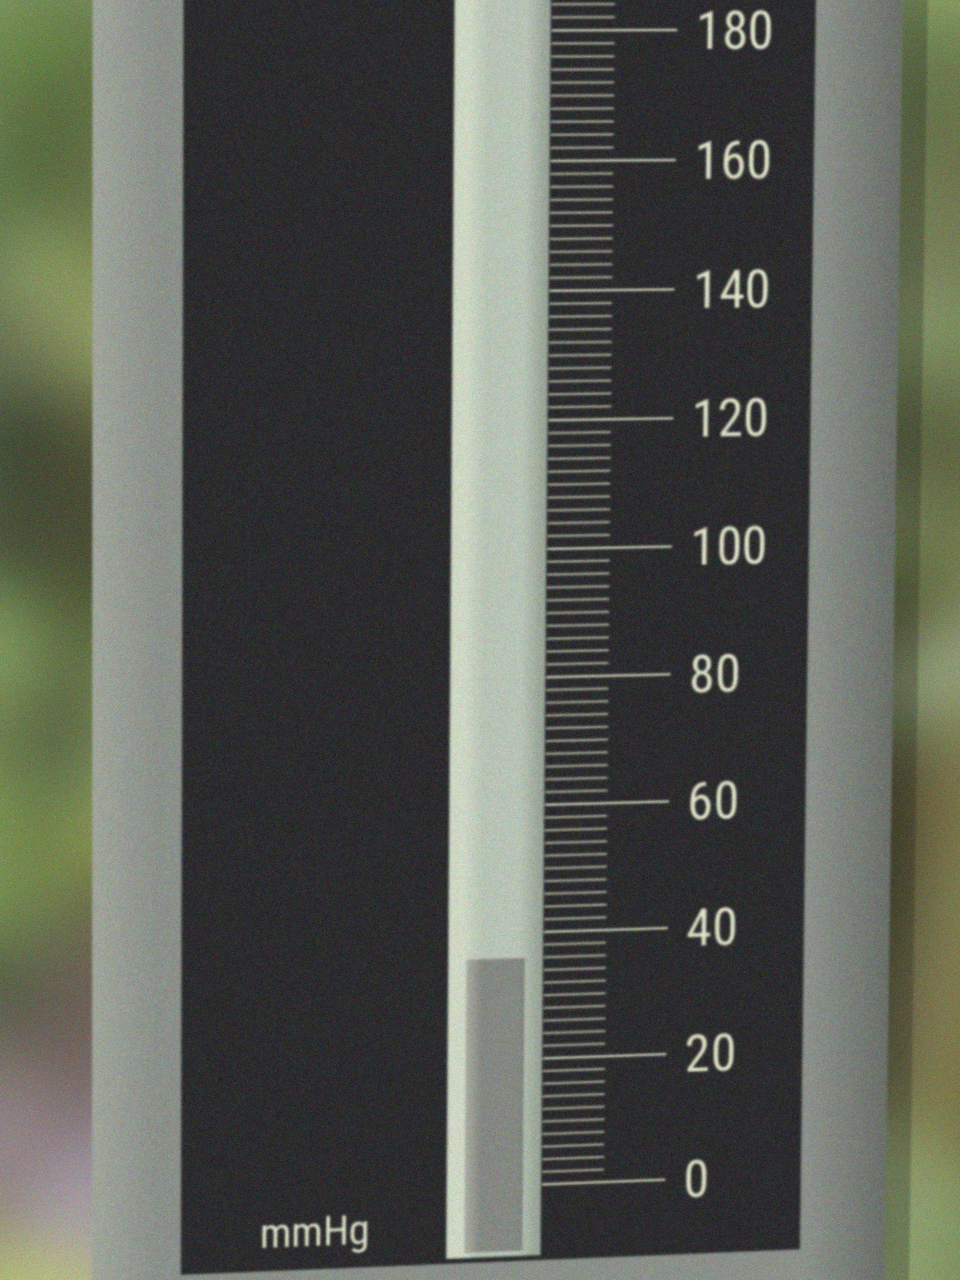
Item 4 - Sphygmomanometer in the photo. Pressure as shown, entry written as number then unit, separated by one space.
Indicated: 36 mmHg
